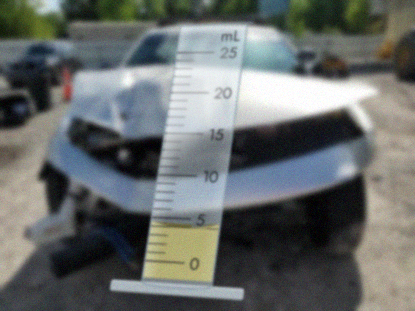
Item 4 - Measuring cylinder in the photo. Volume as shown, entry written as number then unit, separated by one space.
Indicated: 4 mL
